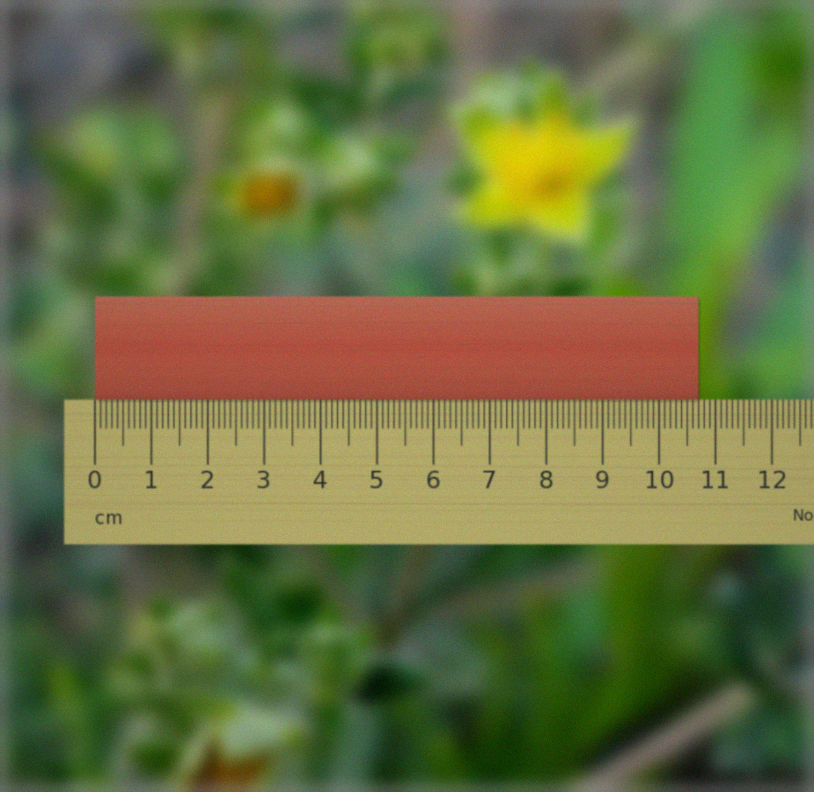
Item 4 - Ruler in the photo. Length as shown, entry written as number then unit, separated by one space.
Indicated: 10.7 cm
